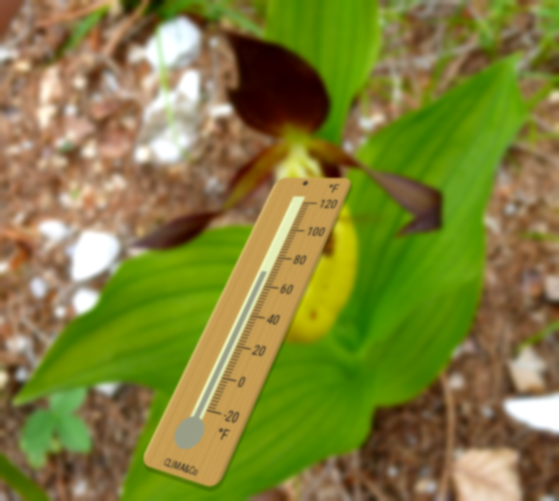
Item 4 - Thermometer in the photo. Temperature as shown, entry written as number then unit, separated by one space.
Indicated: 70 °F
